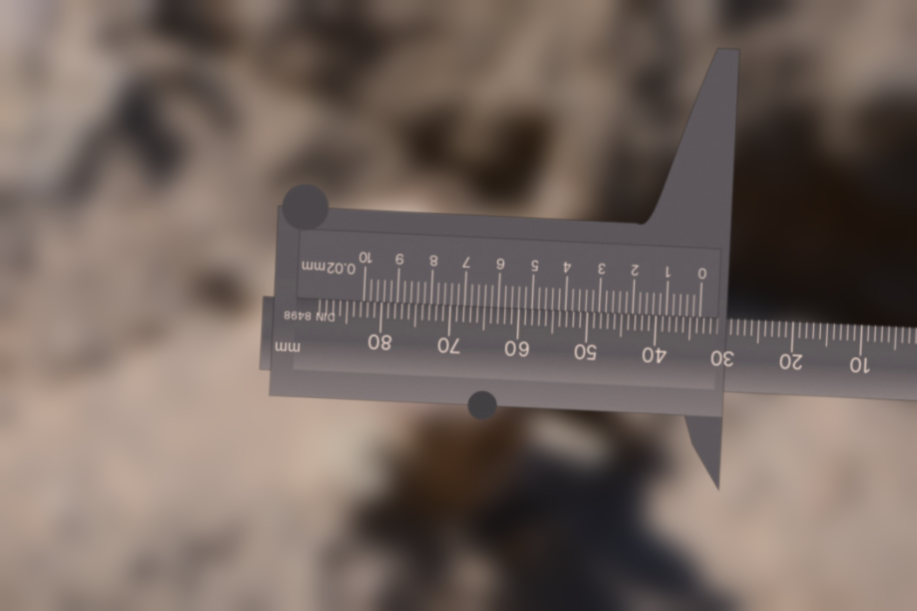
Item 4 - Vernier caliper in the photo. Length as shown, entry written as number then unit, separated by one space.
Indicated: 33.6 mm
